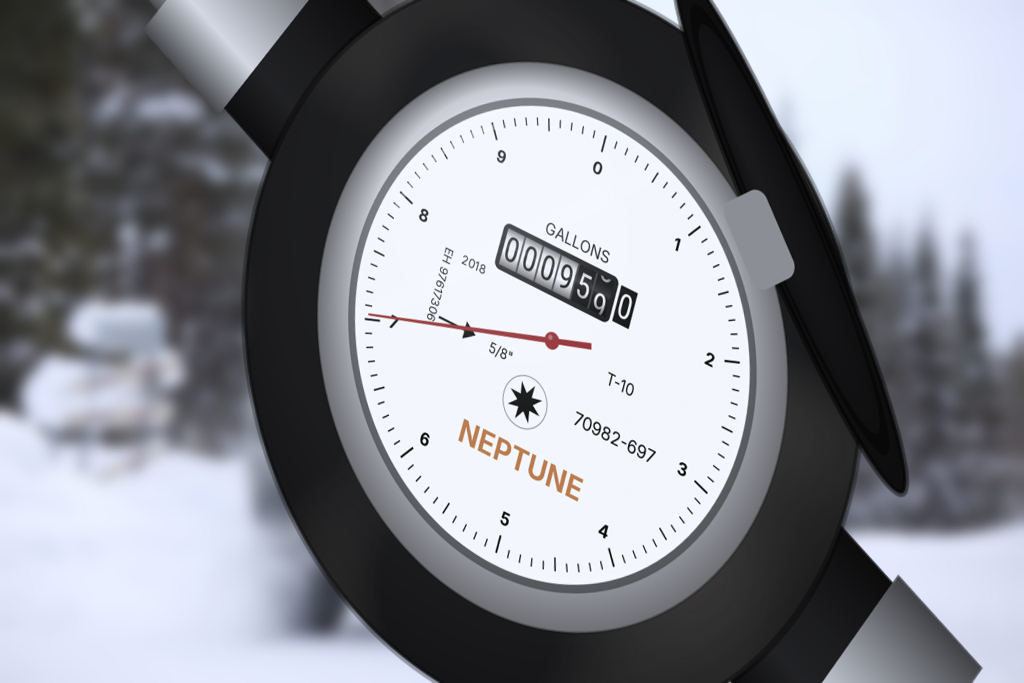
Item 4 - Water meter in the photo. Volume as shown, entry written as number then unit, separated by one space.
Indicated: 9587.0 gal
